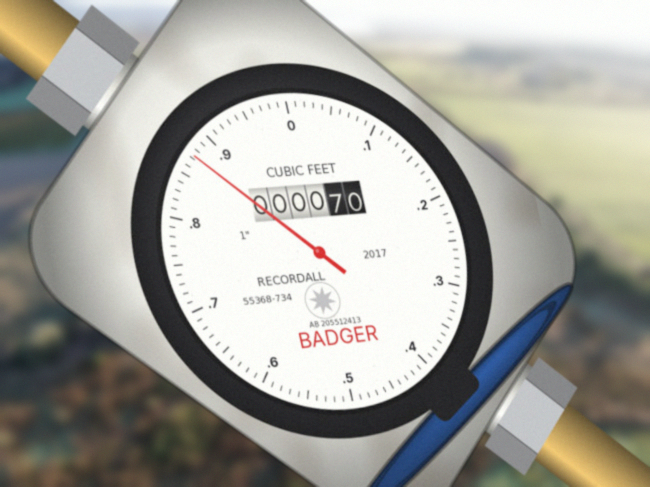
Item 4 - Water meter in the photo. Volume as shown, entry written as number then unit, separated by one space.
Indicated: 69.87 ft³
